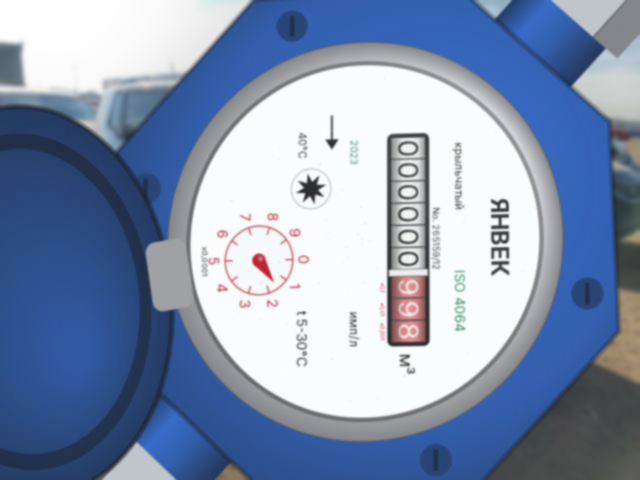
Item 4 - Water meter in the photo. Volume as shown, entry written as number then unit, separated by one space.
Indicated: 0.9981 m³
